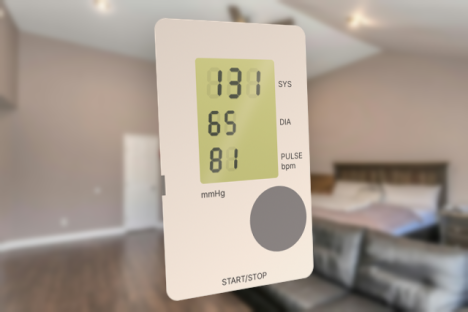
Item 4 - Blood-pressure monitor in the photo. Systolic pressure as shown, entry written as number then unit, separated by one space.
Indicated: 131 mmHg
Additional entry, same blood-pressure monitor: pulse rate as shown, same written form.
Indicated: 81 bpm
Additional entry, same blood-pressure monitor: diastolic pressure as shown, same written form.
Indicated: 65 mmHg
